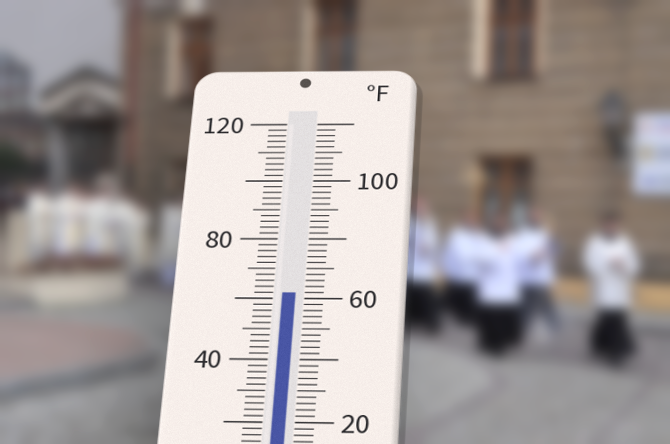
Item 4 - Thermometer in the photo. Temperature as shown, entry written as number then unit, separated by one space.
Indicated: 62 °F
